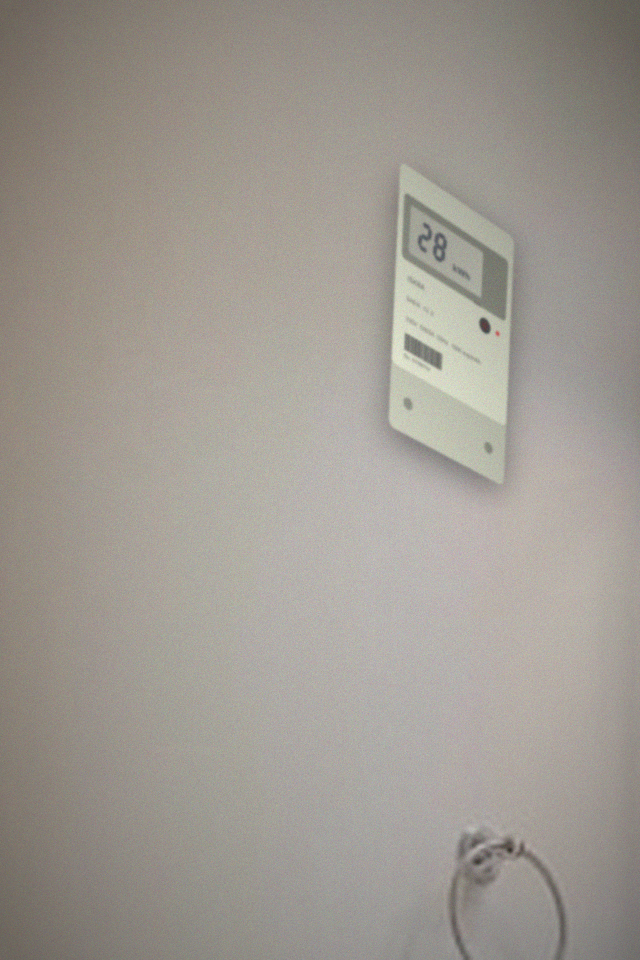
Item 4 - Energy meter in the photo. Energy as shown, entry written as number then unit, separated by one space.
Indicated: 28 kWh
